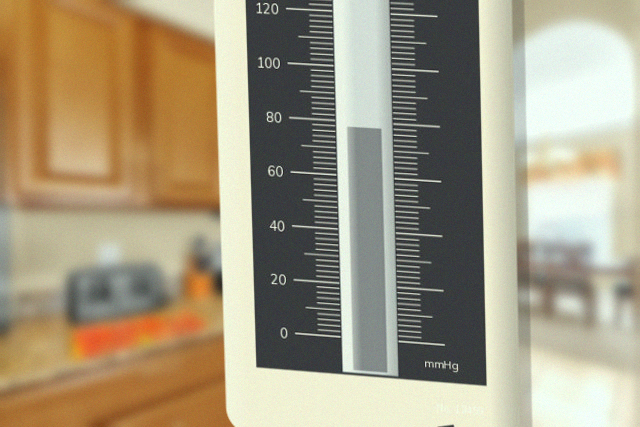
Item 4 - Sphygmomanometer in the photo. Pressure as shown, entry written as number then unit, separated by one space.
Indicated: 78 mmHg
